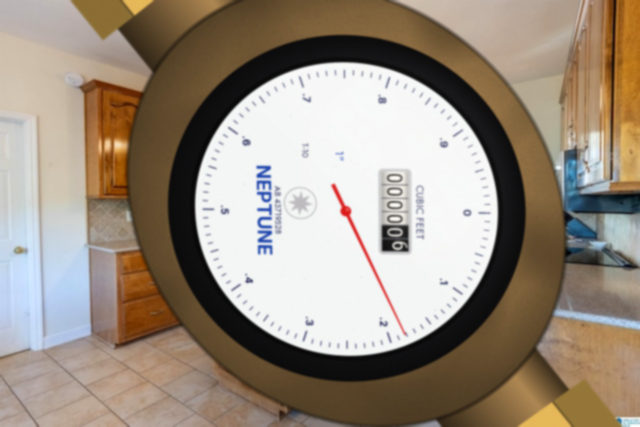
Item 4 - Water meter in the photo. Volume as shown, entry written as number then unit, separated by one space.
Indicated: 6.18 ft³
